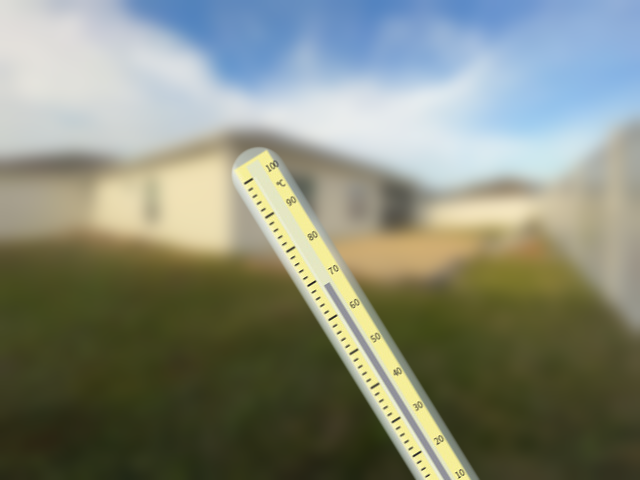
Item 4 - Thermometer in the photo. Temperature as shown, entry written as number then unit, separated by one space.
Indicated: 68 °C
